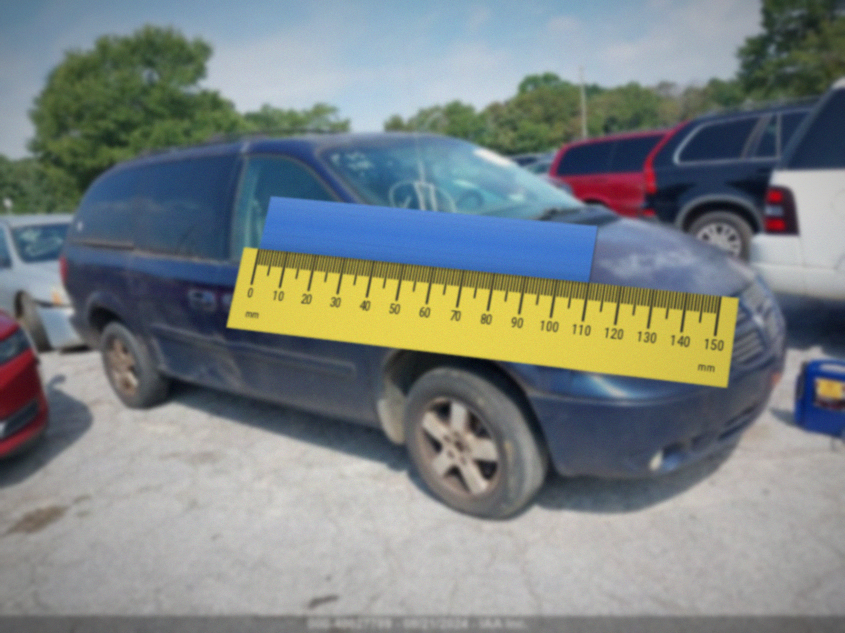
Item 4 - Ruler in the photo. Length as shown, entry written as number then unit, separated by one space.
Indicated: 110 mm
